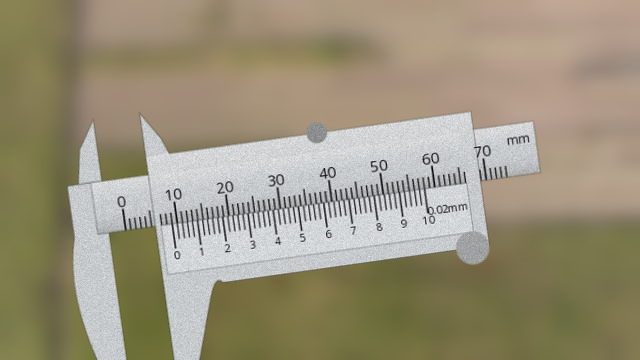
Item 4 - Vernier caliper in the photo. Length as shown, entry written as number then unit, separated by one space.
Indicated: 9.0 mm
